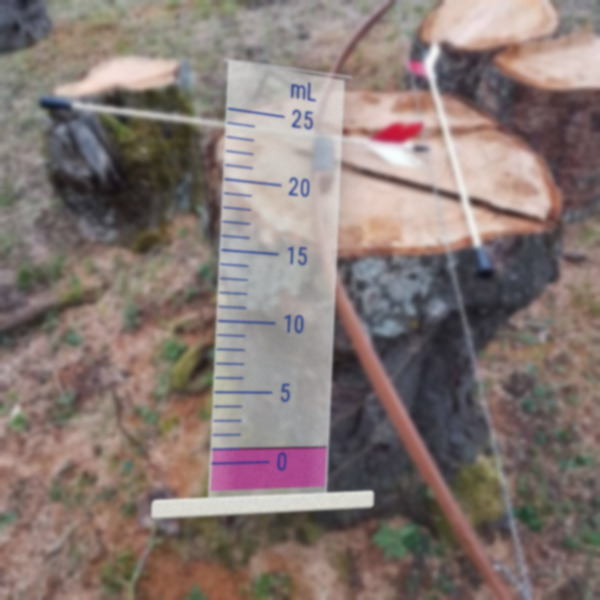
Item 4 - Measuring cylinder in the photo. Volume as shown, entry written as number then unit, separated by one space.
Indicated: 1 mL
